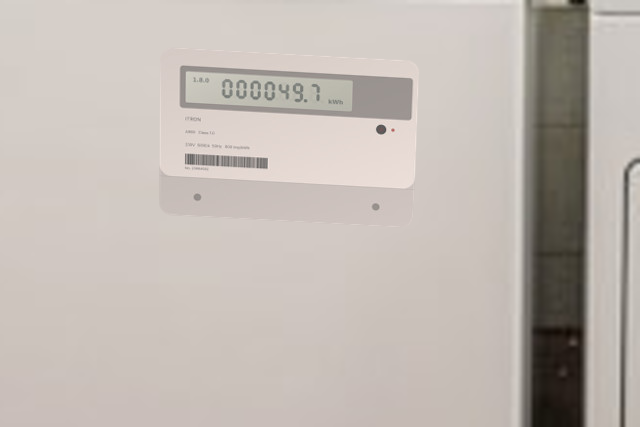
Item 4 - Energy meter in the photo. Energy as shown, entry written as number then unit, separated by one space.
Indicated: 49.7 kWh
